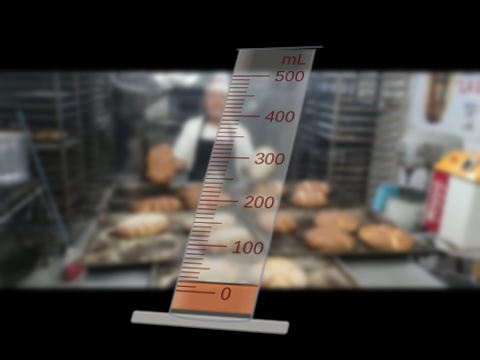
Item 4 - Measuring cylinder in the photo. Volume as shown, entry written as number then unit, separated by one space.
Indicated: 20 mL
